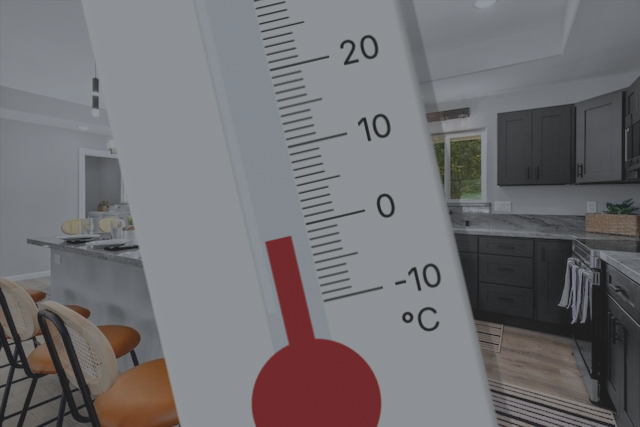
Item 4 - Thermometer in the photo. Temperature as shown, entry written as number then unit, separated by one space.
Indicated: -1 °C
